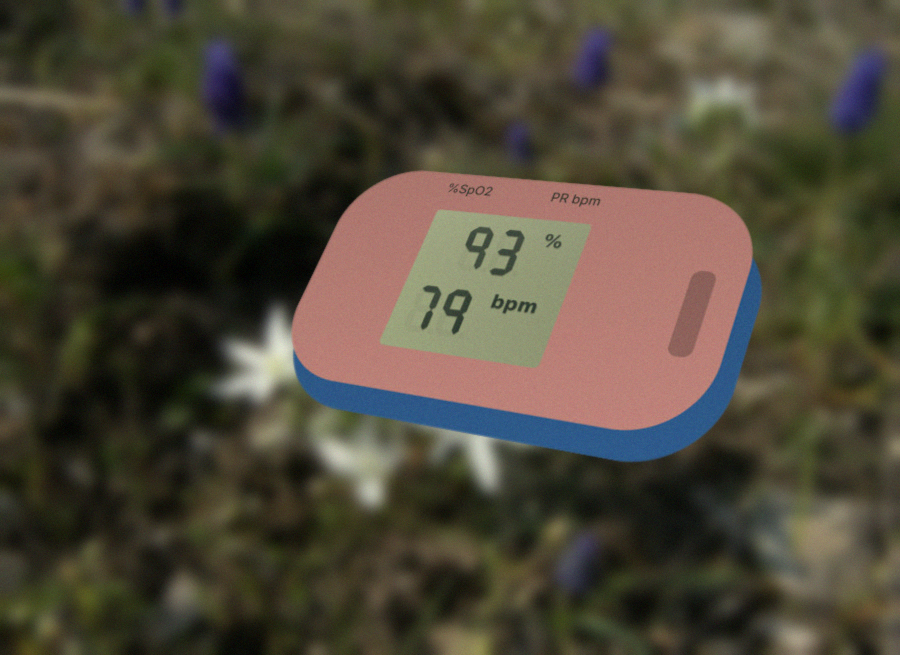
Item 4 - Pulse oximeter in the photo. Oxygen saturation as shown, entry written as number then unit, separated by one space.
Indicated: 93 %
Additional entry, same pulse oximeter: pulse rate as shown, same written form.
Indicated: 79 bpm
